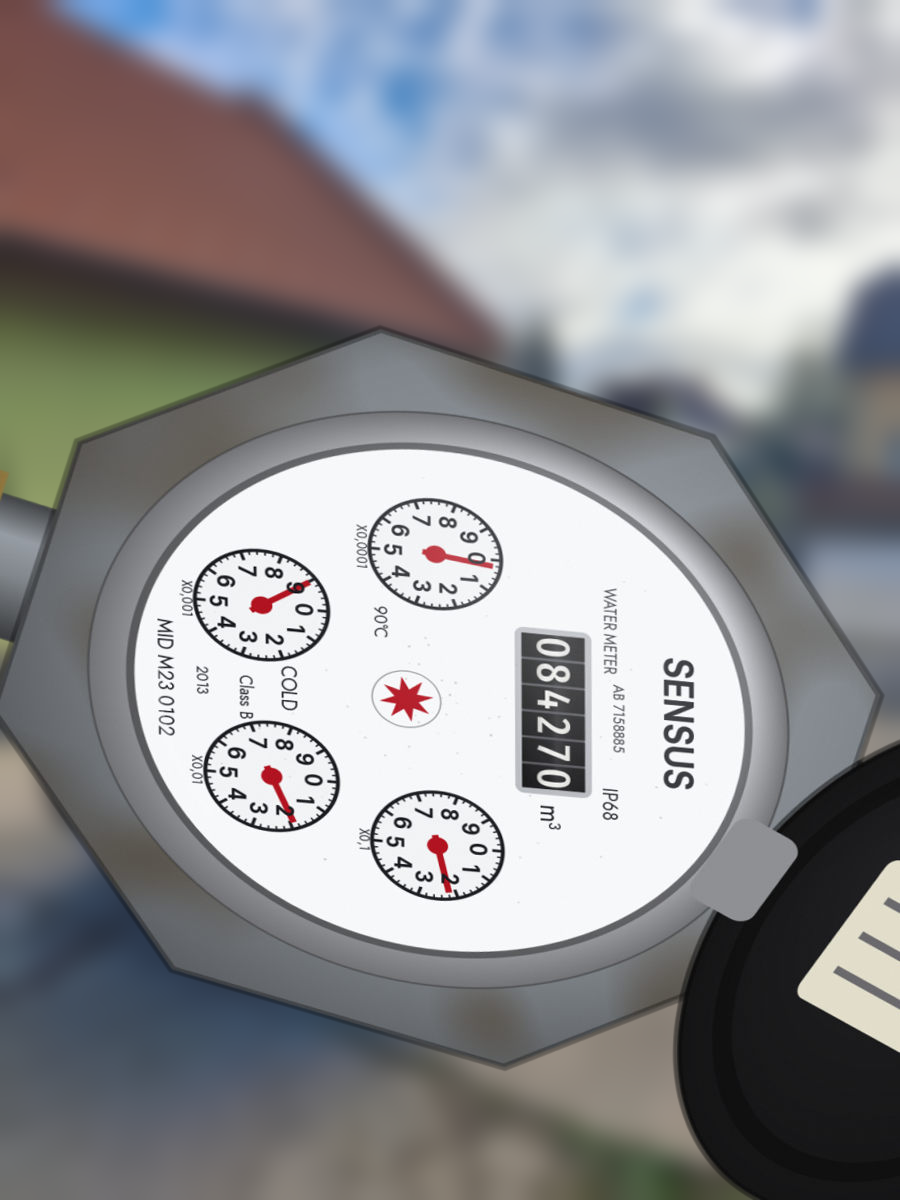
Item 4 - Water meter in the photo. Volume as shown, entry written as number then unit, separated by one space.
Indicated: 84270.2190 m³
